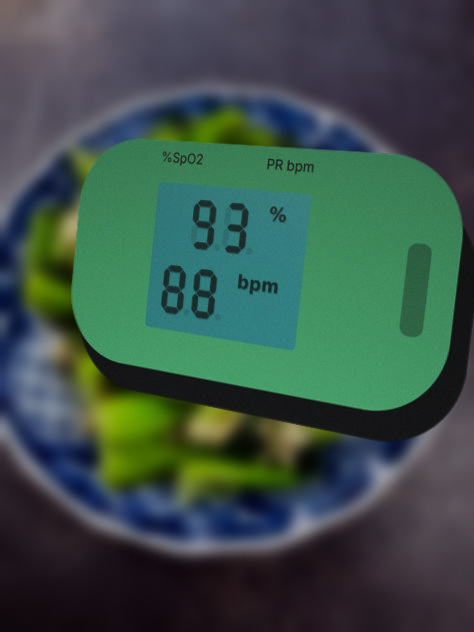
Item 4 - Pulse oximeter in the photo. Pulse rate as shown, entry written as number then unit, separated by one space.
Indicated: 88 bpm
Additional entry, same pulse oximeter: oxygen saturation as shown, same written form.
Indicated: 93 %
